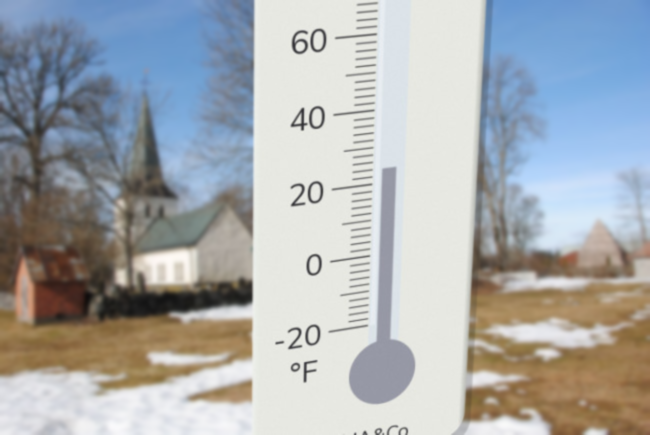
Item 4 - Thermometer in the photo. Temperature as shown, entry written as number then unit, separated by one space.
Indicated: 24 °F
